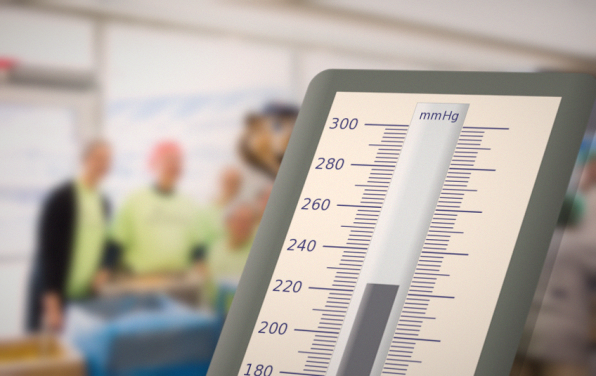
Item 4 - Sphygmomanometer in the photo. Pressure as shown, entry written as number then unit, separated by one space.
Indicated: 224 mmHg
